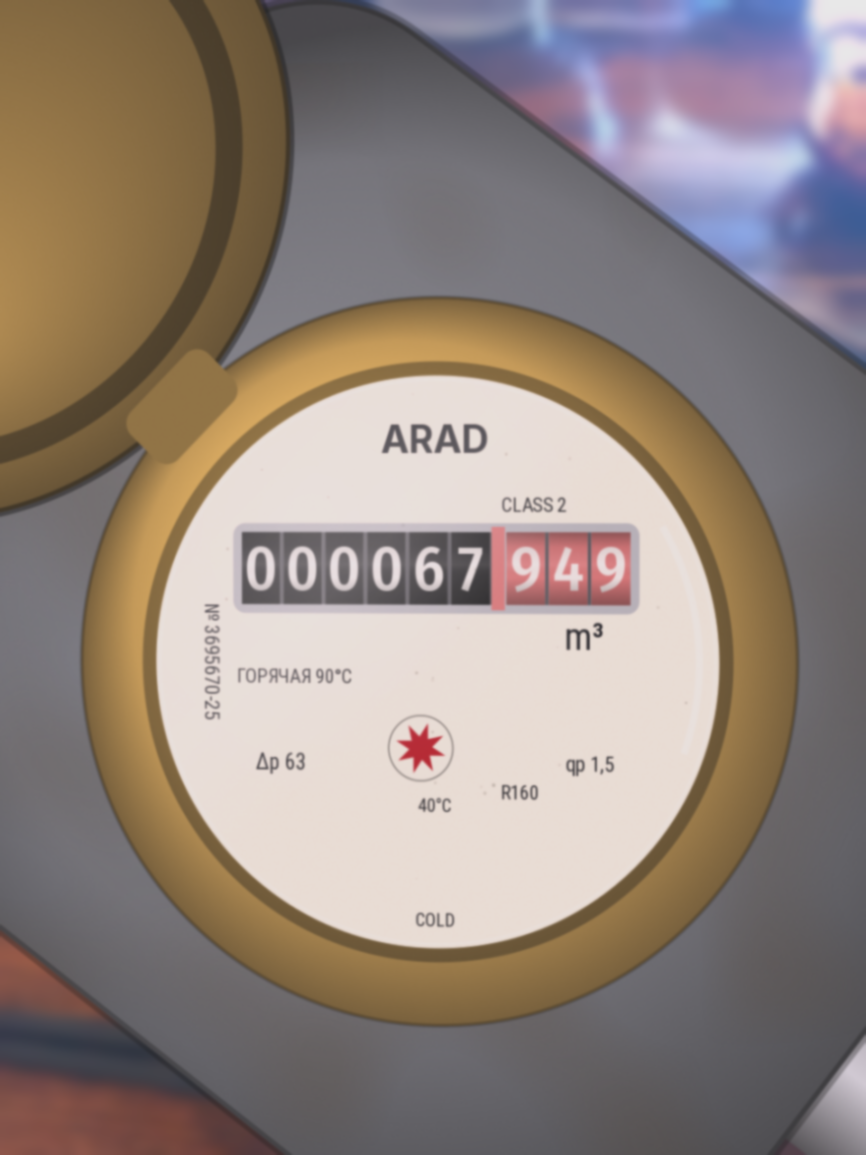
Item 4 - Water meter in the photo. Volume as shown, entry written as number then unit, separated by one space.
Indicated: 67.949 m³
